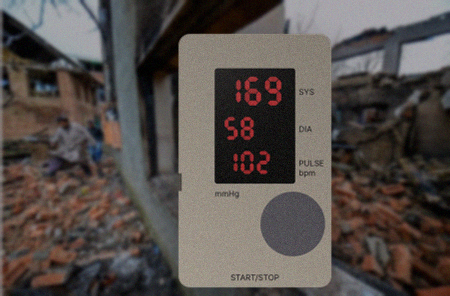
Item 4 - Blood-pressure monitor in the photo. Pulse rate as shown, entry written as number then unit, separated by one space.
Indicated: 102 bpm
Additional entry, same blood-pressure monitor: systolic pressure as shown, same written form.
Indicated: 169 mmHg
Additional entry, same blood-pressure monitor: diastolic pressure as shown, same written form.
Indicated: 58 mmHg
